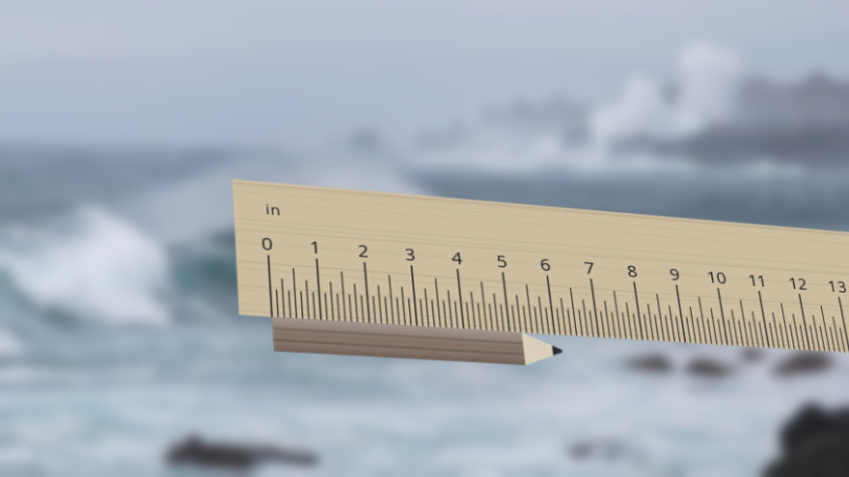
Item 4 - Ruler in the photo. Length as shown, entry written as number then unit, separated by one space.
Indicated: 6.125 in
